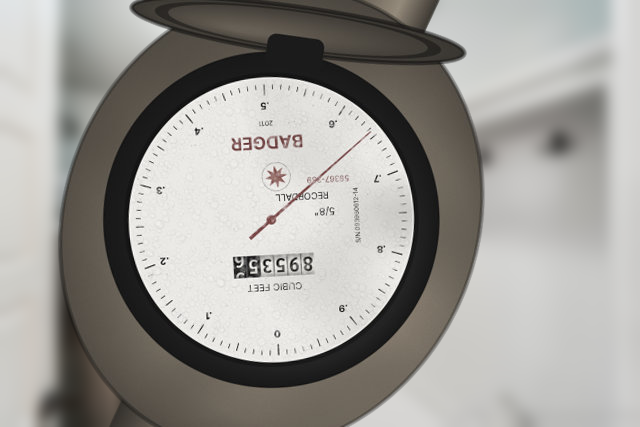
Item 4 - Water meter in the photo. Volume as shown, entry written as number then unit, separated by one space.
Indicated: 895355.64 ft³
